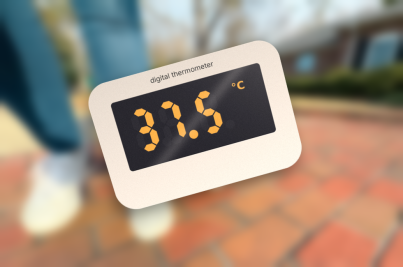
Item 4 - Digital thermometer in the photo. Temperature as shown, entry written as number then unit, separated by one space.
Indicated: 37.5 °C
